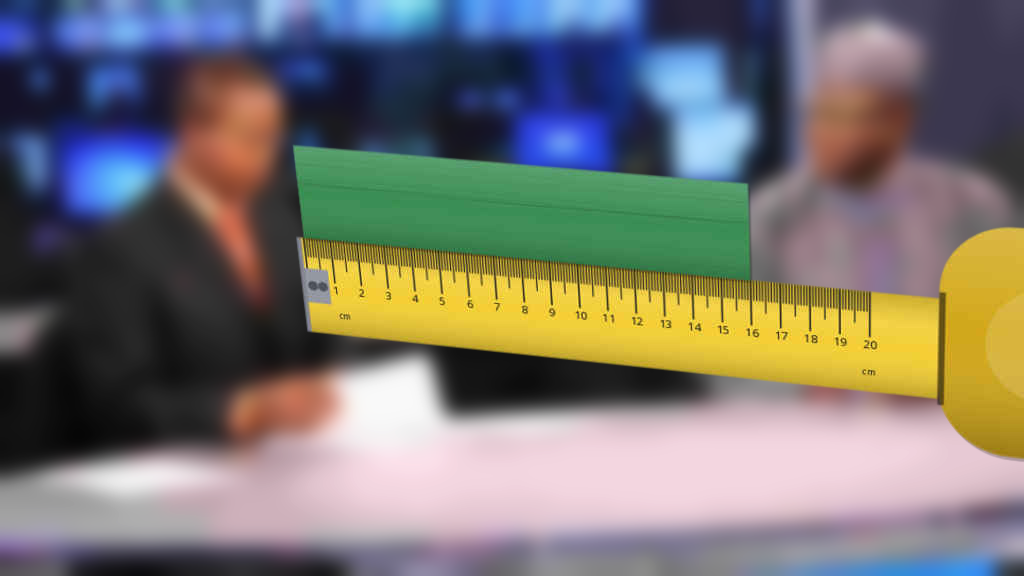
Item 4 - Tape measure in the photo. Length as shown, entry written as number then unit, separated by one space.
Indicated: 16 cm
